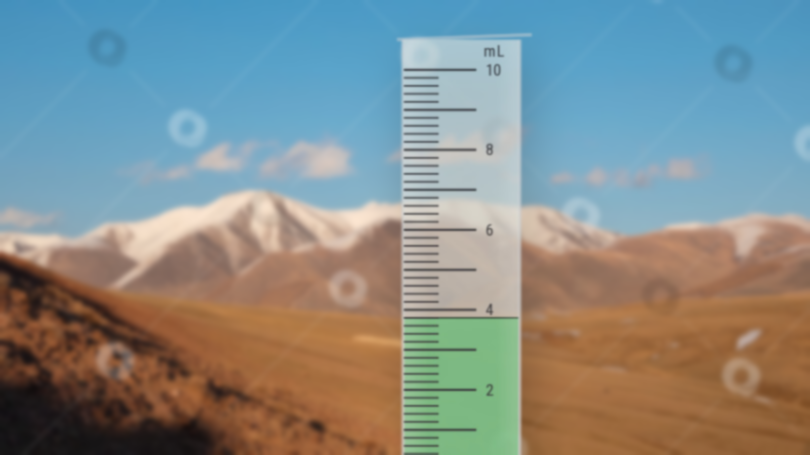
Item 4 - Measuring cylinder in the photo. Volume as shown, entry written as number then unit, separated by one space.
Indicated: 3.8 mL
